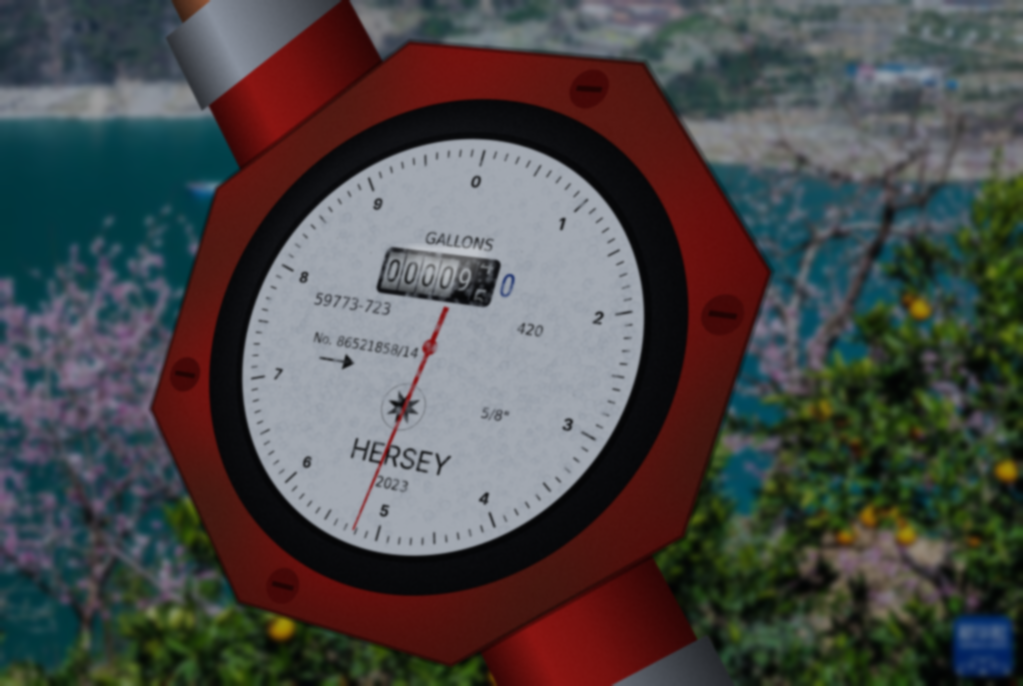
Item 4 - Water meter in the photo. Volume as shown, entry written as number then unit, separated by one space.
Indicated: 945.2 gal
